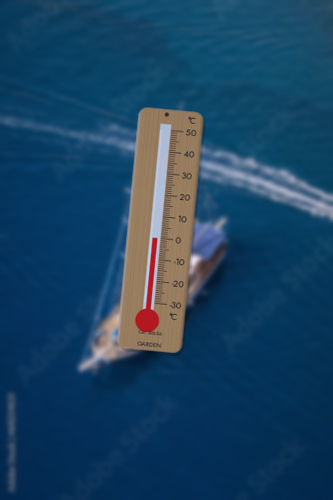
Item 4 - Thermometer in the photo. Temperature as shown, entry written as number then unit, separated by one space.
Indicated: 0 °C
